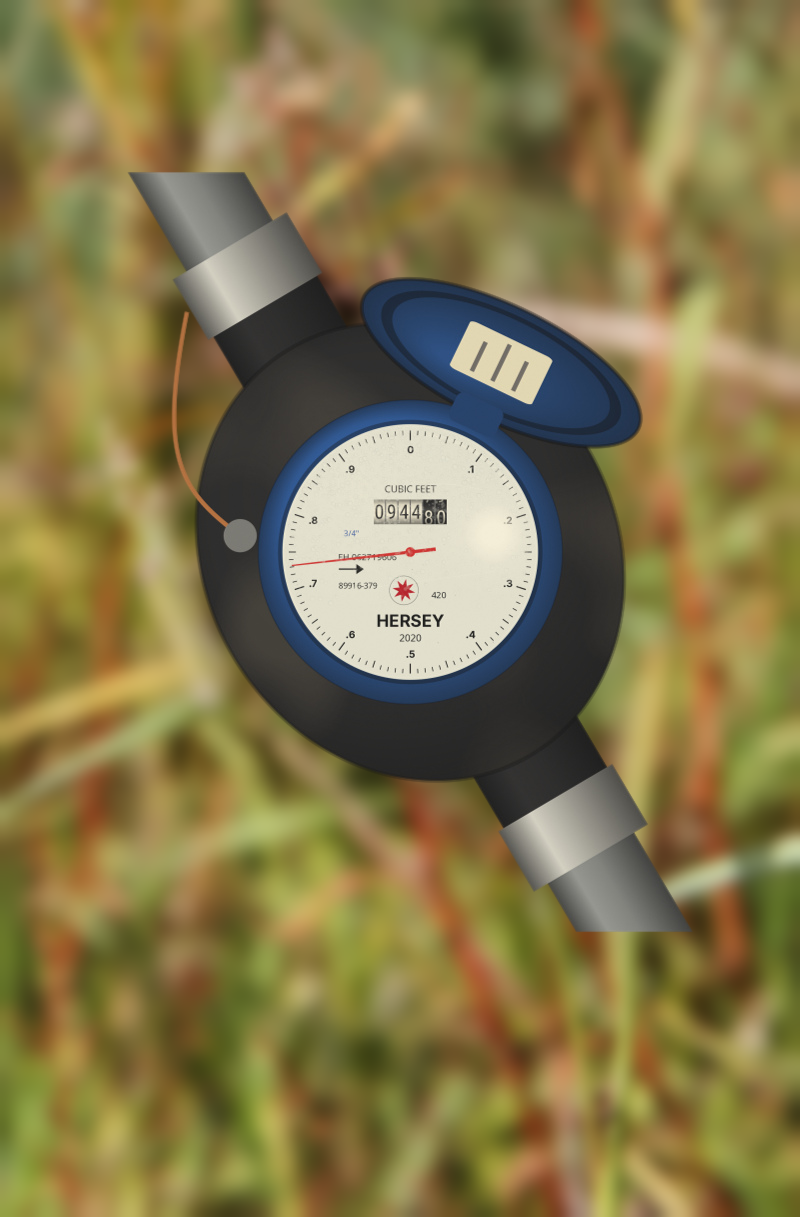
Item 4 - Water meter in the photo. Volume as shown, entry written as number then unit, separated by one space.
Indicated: 94479.73 ft³
